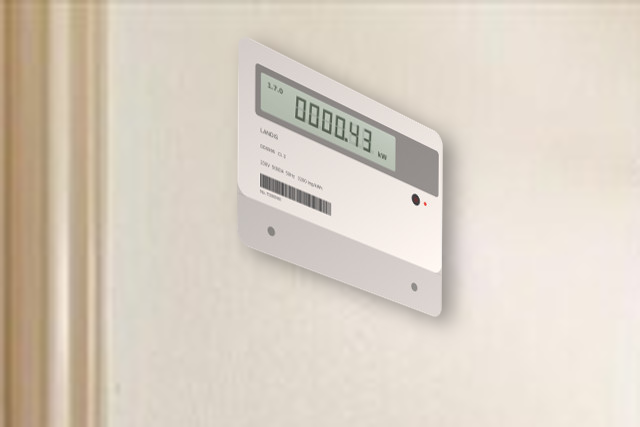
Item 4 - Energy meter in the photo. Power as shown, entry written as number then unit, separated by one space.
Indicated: 0.43 kW
